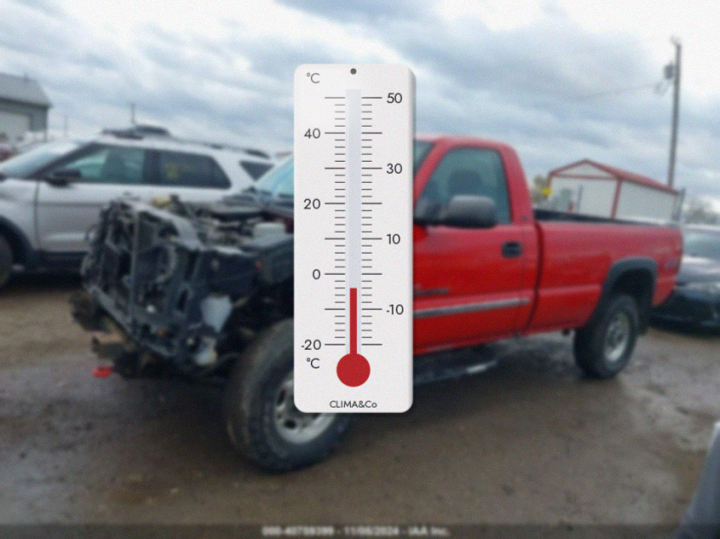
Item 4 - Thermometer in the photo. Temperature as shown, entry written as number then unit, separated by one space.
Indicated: -4 °C
